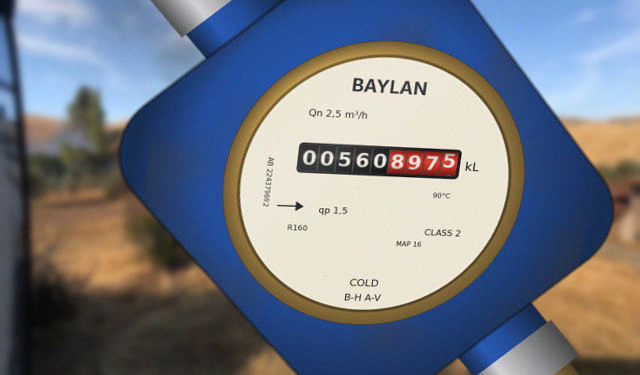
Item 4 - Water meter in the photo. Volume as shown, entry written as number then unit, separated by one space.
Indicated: 560.8975 kL
